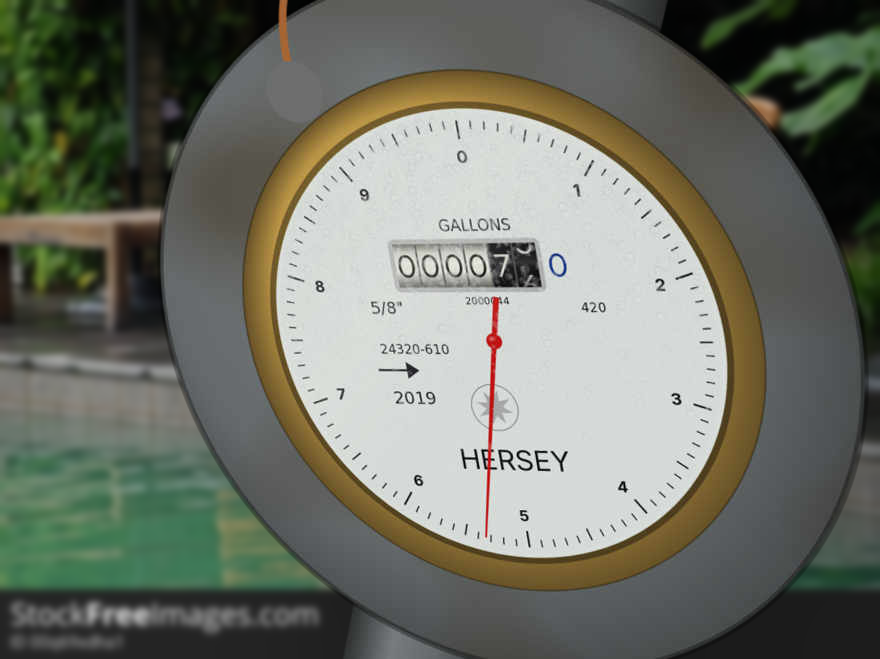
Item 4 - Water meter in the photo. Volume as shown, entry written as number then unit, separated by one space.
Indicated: 755.3 gal
